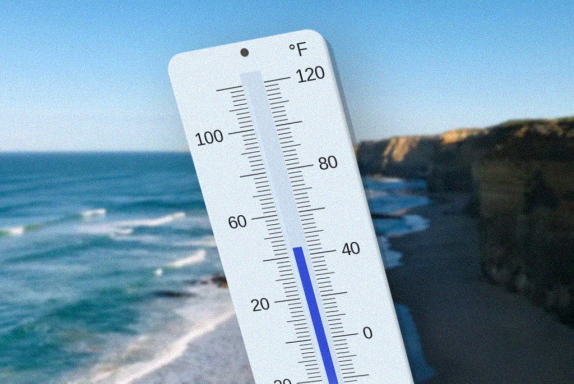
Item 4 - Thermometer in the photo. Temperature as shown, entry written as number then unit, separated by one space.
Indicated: 44 °F
